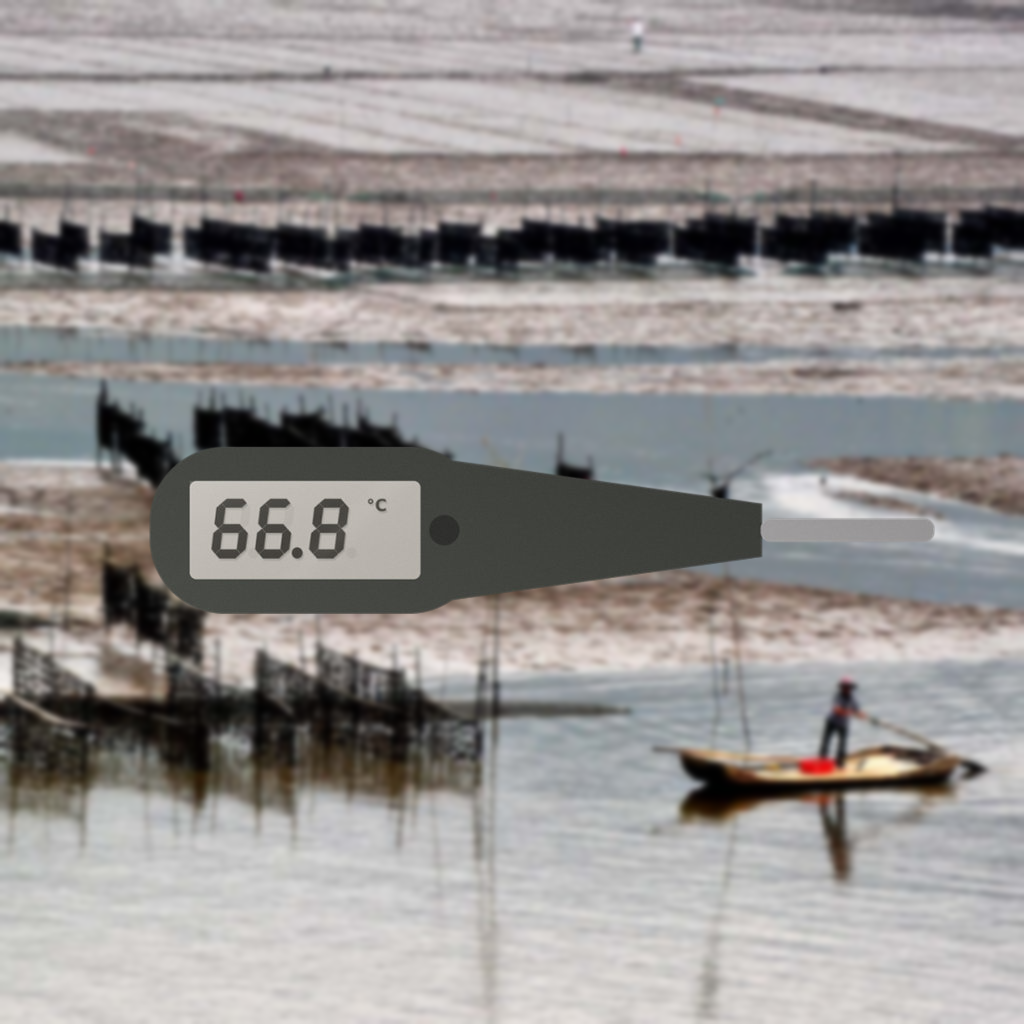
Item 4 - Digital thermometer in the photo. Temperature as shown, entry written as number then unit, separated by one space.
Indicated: 66.8 °C
